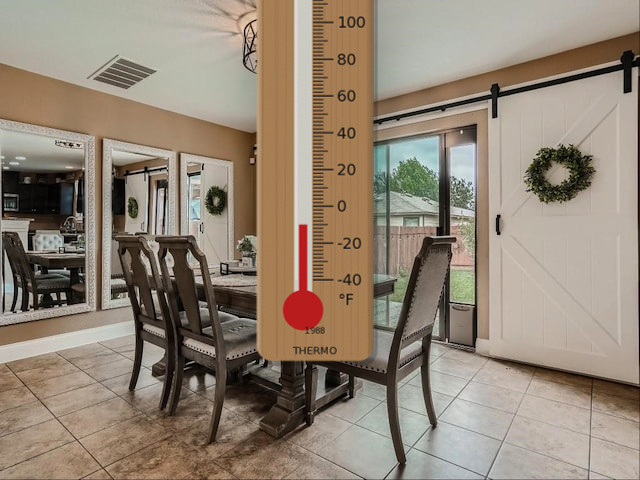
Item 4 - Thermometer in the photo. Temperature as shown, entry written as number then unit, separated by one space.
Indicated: -10 °F
